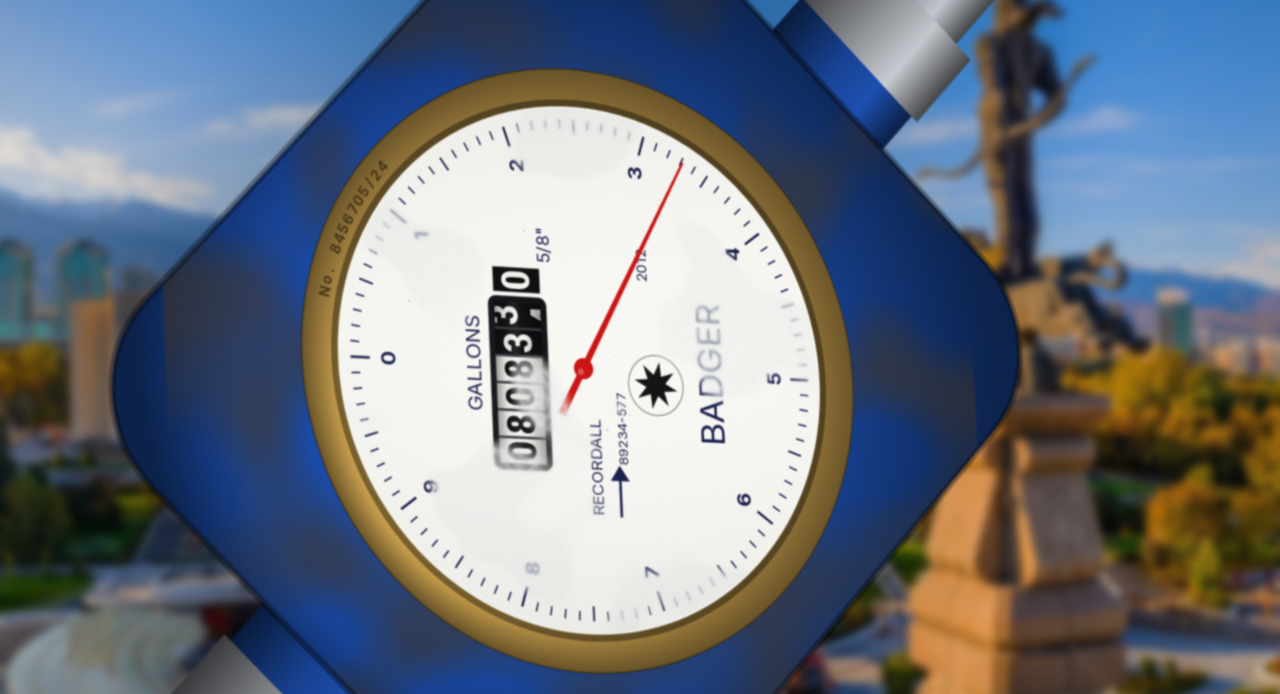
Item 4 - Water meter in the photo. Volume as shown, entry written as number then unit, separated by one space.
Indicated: 808333.3 gal
